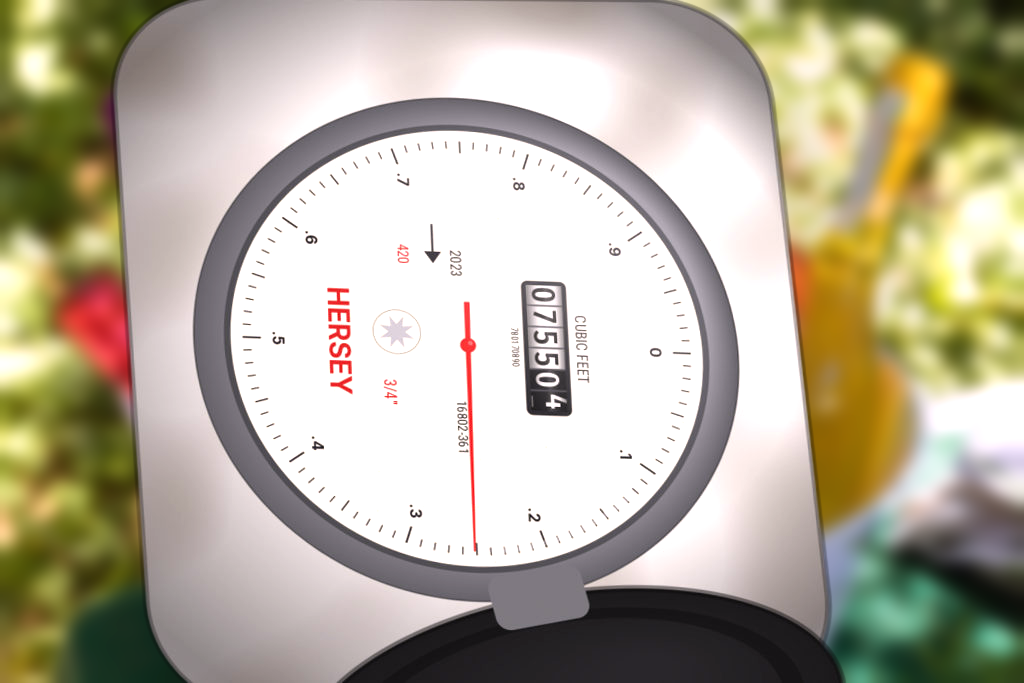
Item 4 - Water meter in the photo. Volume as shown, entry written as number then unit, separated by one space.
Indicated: 75504.25 ft³
